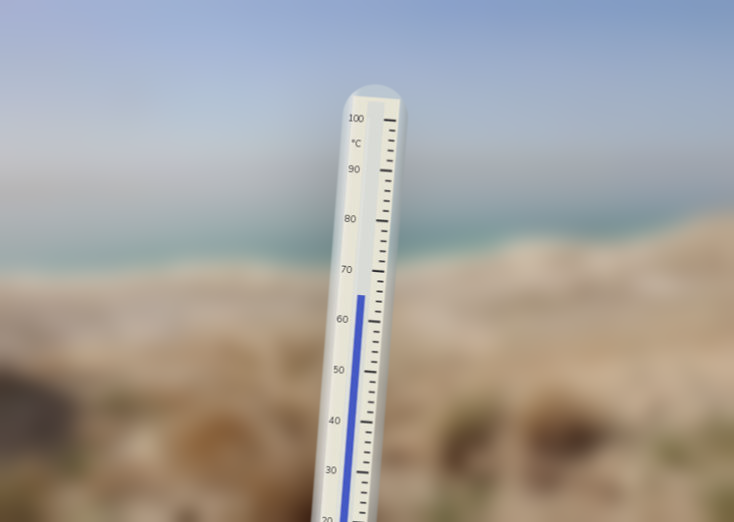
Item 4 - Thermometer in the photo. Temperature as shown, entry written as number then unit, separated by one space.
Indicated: 65 °C
